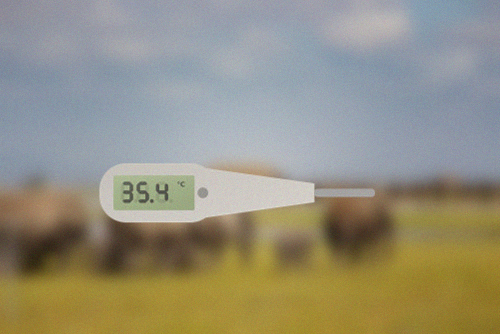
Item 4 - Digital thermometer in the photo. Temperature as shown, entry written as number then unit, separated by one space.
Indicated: 35.4 °C
